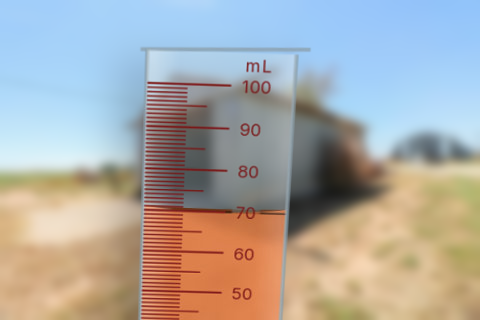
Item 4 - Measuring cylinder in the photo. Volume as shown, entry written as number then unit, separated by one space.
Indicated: 70 mL
